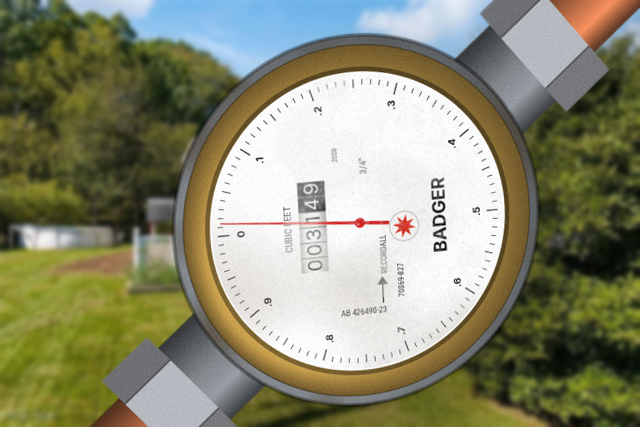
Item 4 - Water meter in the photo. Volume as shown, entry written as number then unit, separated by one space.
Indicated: 3149.01 ft³
